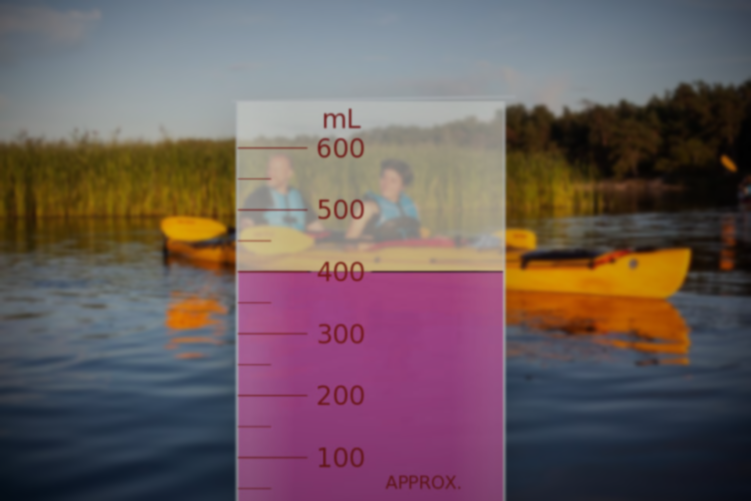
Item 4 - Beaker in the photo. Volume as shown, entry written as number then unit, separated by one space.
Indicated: 400 mL
